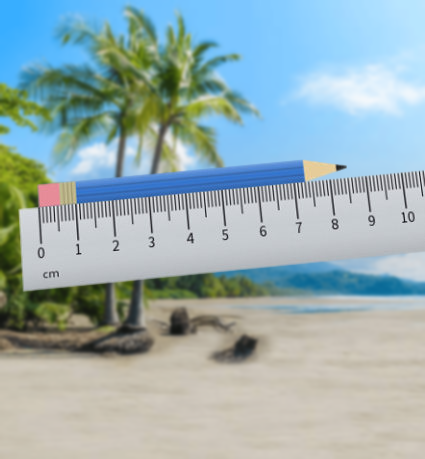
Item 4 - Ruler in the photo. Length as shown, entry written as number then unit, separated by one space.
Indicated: 8.5 cm
